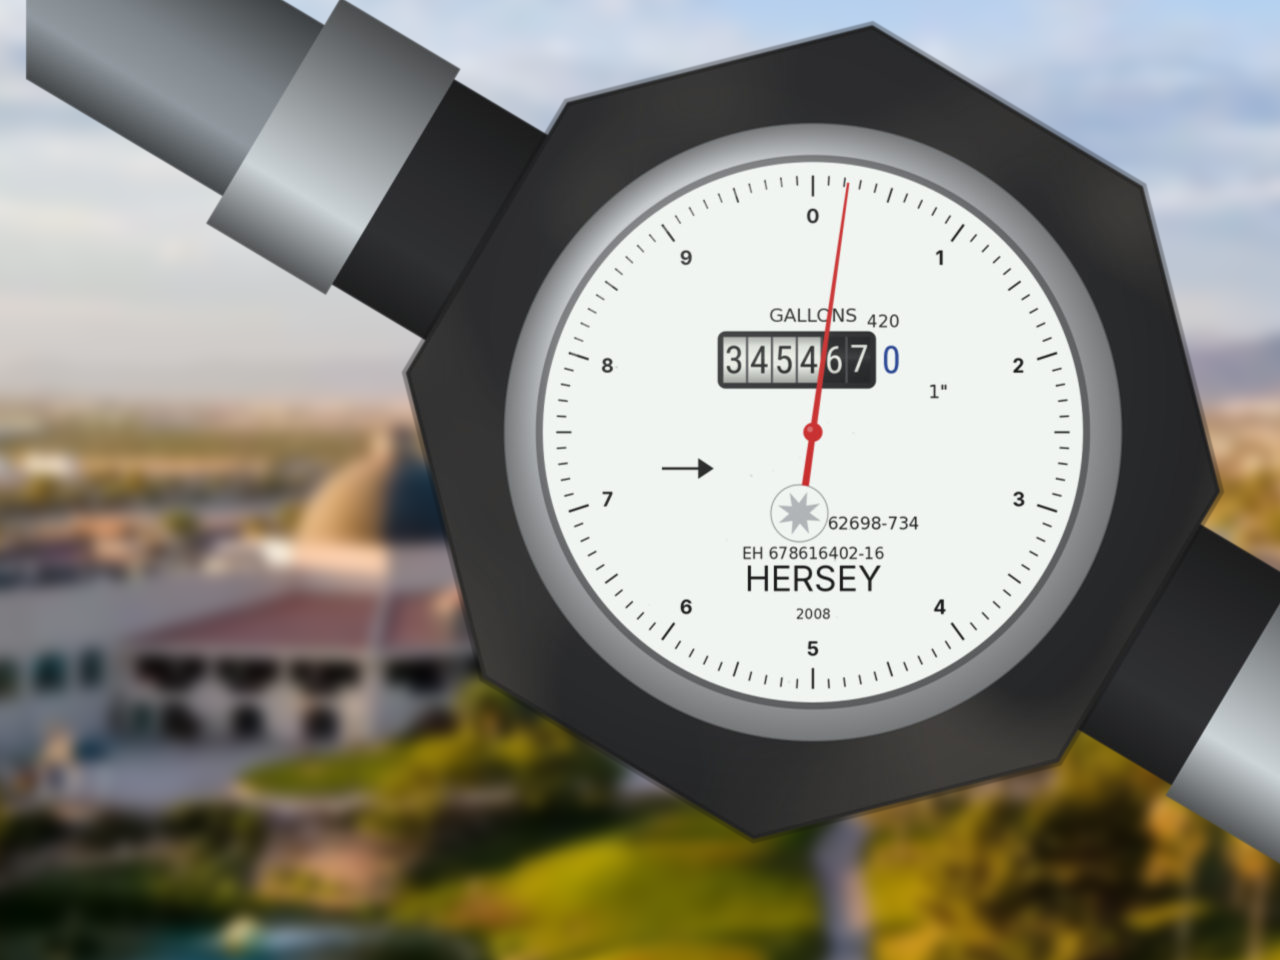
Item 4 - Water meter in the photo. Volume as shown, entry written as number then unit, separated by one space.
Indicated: 3454670.2 gal
